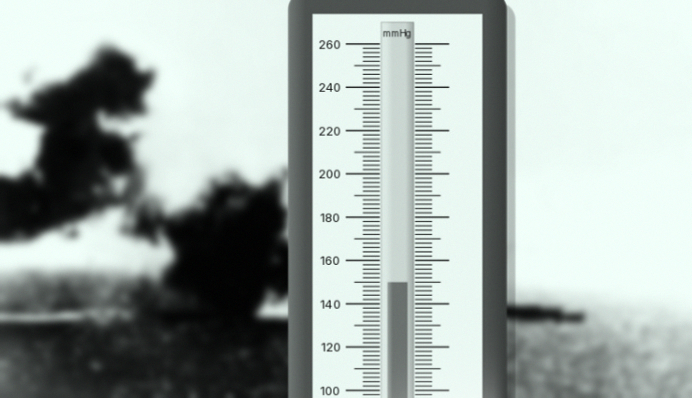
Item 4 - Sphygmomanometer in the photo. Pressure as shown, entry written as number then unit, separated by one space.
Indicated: 150 mmHg
